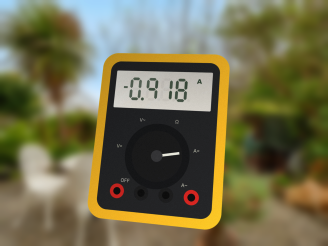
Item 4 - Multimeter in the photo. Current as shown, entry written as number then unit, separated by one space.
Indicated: -0.918 A
